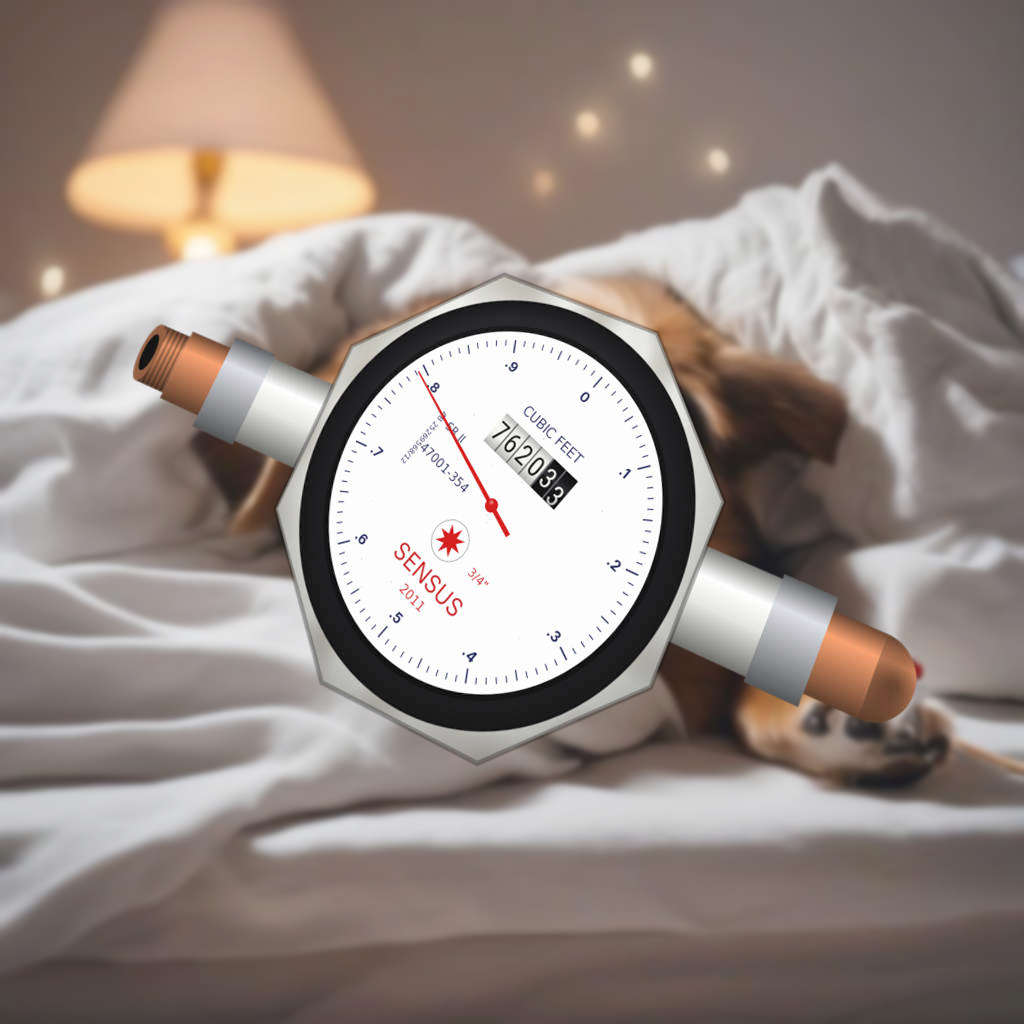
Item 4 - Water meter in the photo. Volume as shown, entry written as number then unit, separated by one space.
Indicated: 762032.79 ft³
